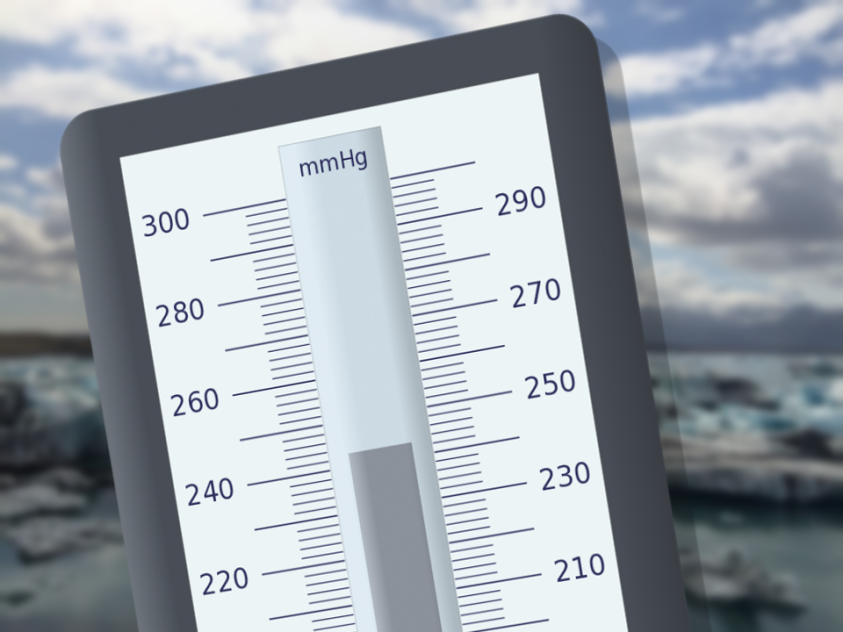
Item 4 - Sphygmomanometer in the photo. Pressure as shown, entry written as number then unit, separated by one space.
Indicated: 243 mmHg
